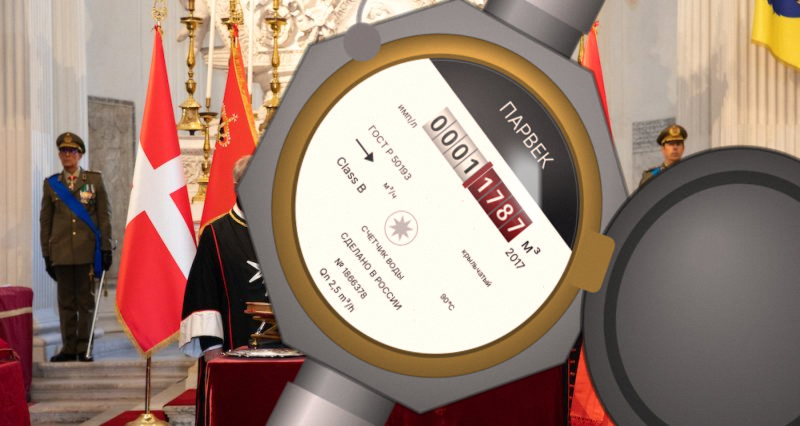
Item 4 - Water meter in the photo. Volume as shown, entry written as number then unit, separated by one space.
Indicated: 1.1787 m³
